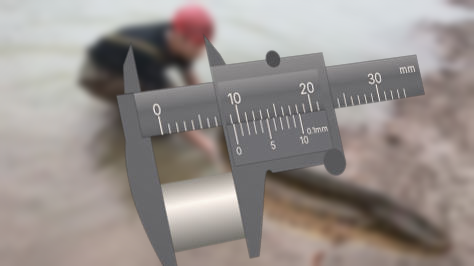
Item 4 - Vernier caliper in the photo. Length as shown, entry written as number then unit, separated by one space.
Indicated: 9.2 mm
